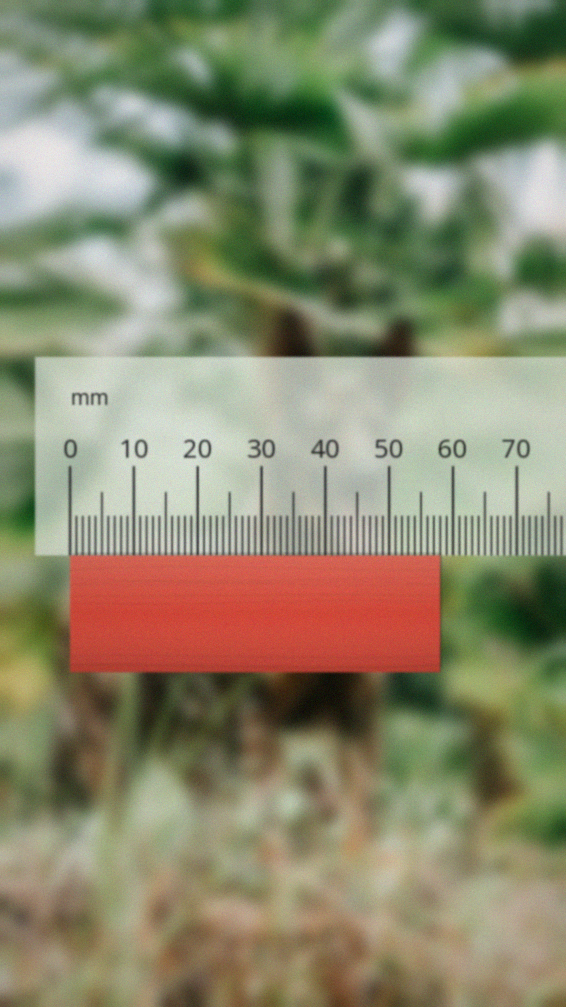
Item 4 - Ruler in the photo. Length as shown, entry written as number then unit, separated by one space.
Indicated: 58 mm
